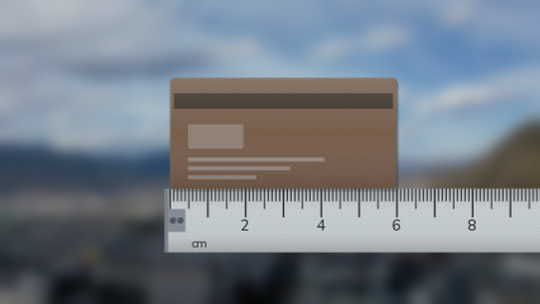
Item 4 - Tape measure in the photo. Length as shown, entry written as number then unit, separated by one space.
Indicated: 6 cm
